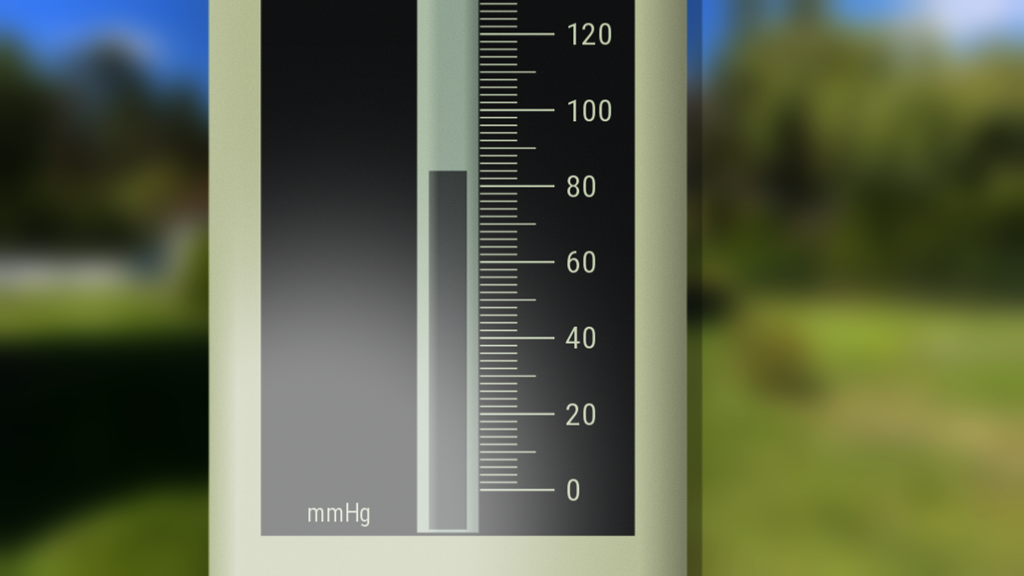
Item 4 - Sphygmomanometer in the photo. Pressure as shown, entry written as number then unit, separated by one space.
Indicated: 84 mmHg
